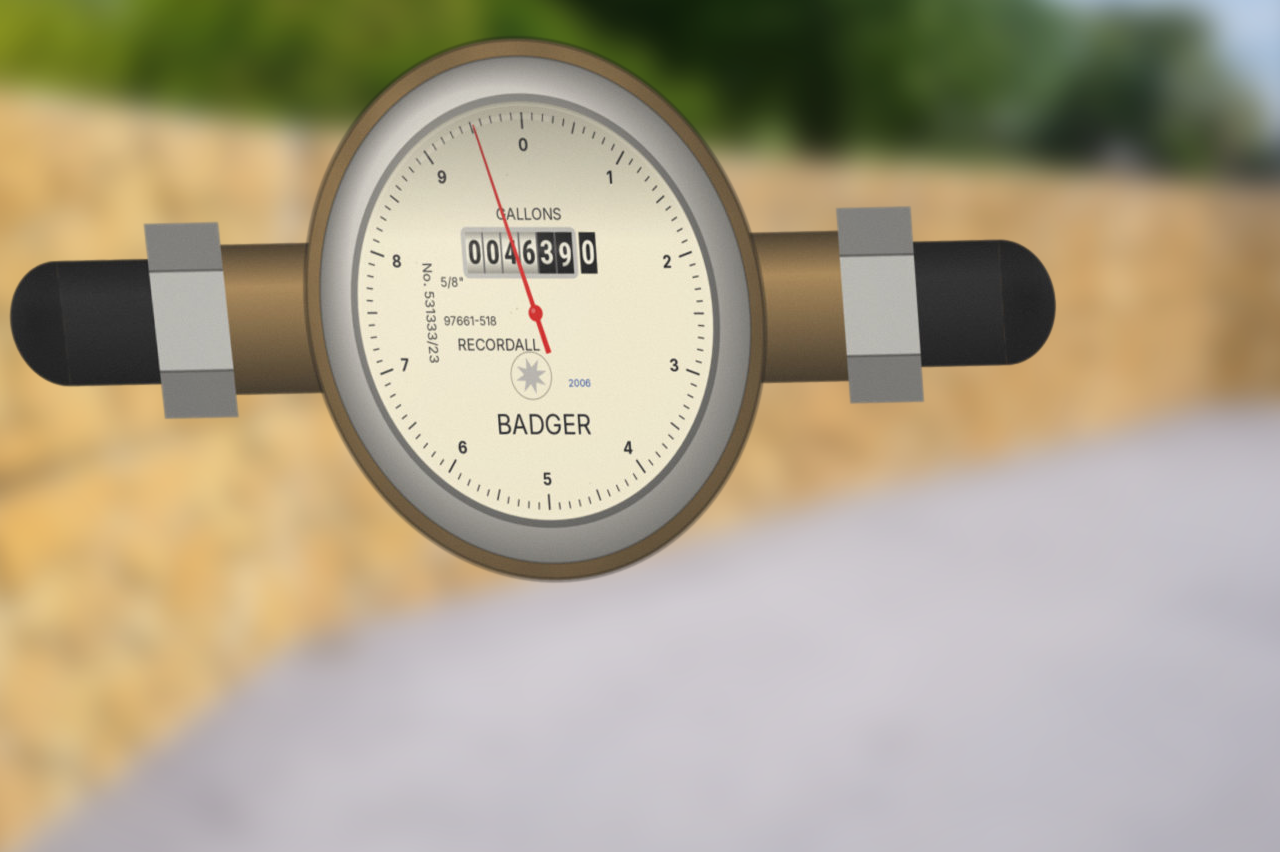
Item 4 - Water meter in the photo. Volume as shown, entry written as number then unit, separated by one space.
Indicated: 46389.5 gal
